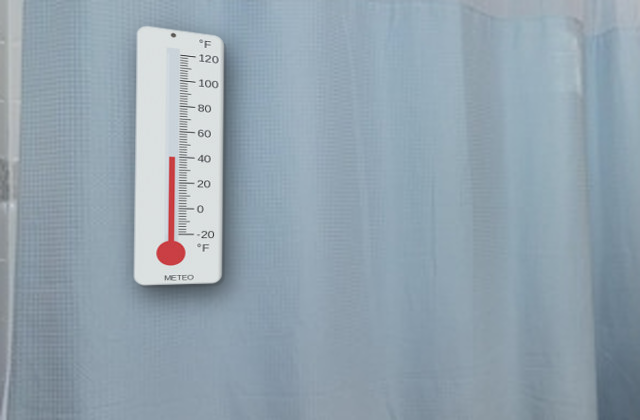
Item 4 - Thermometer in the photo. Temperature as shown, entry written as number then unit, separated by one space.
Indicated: 40 °F
